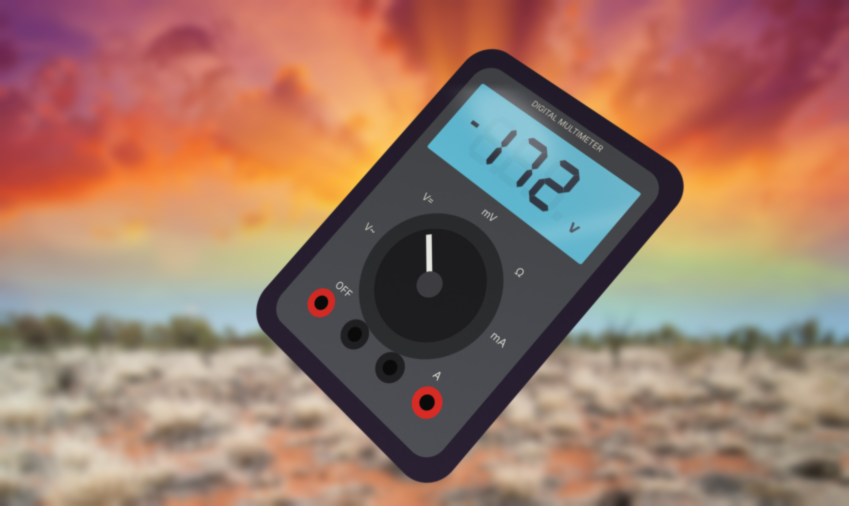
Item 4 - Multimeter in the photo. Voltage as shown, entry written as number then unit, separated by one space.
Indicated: -172 V
